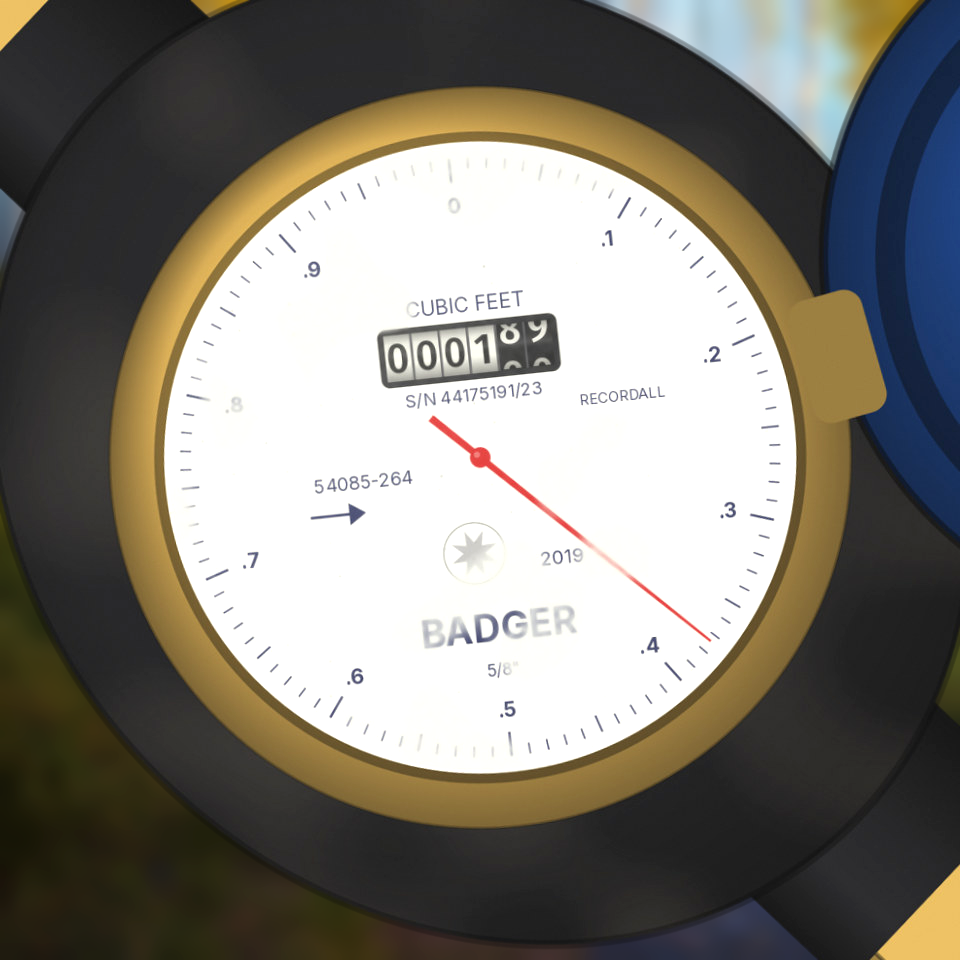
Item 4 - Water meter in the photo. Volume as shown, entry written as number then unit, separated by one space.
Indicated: 189.37 ft³
